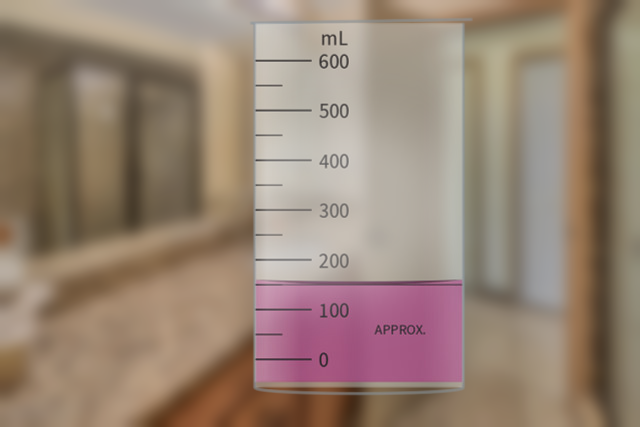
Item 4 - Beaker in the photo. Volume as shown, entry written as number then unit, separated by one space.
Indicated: 150 mL
